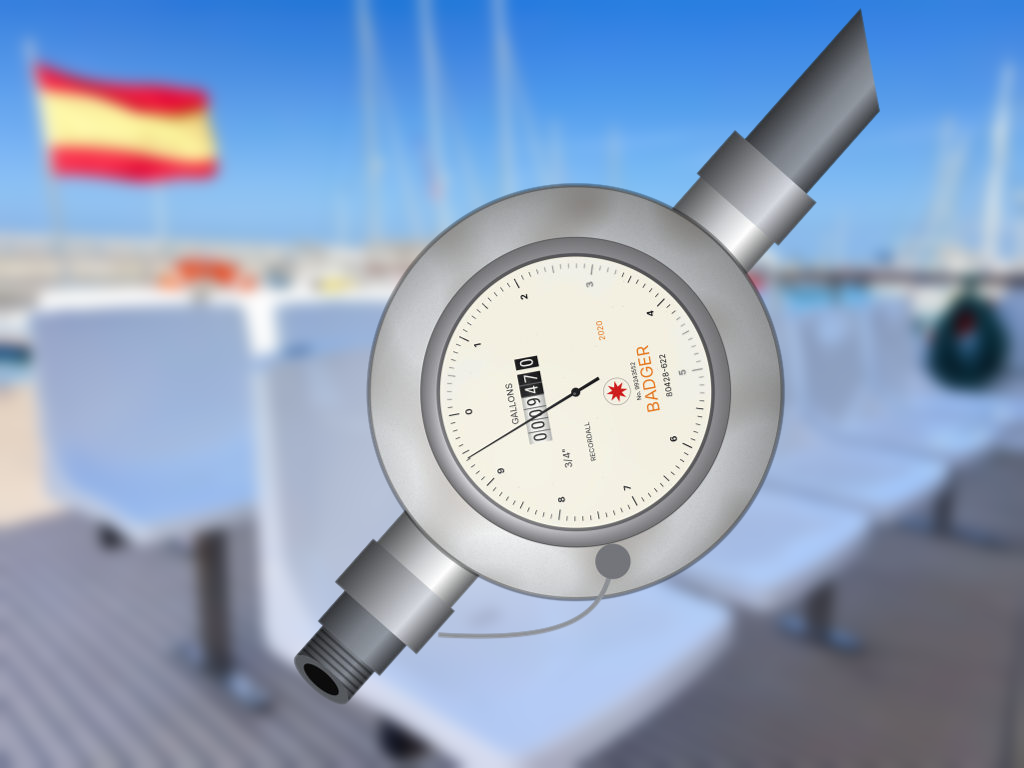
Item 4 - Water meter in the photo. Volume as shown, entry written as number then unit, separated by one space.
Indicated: 9469.4 gal
